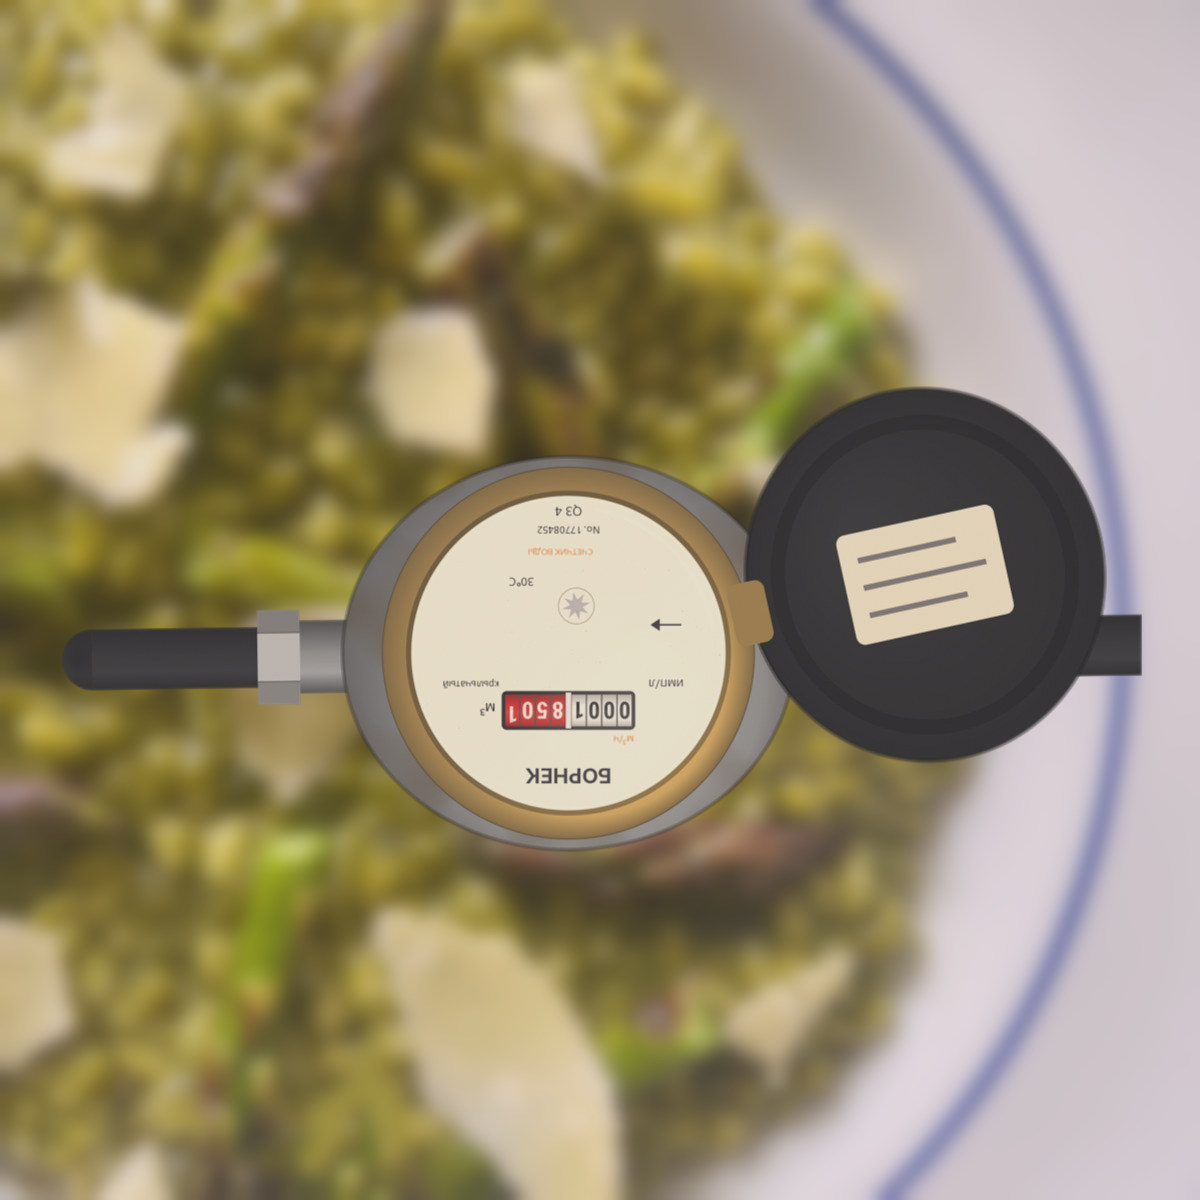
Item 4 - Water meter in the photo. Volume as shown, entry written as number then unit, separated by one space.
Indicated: 1.8501 m³
